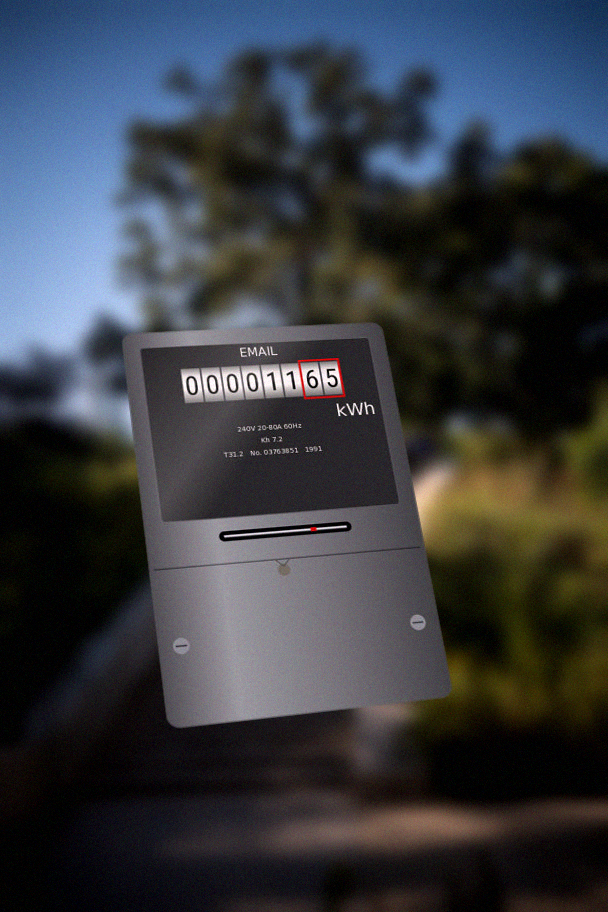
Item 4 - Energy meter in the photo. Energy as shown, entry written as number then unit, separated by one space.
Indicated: 11.65 kWh
